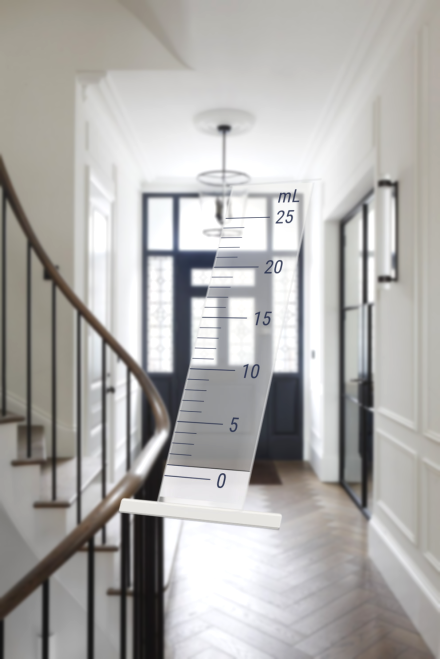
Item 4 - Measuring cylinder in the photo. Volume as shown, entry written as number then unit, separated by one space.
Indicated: 1 mL
